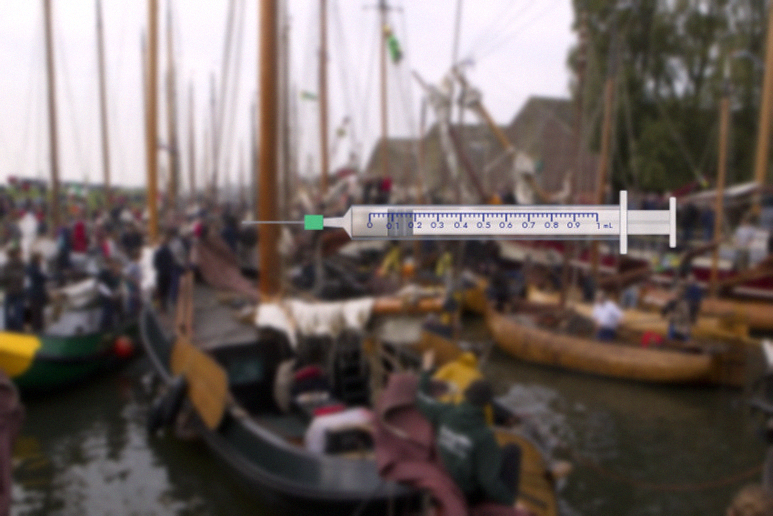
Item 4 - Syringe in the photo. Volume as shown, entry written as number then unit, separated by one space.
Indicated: 0.08 mL
